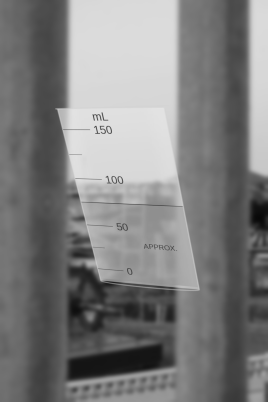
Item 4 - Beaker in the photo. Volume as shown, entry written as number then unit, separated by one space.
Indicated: 75 mL
